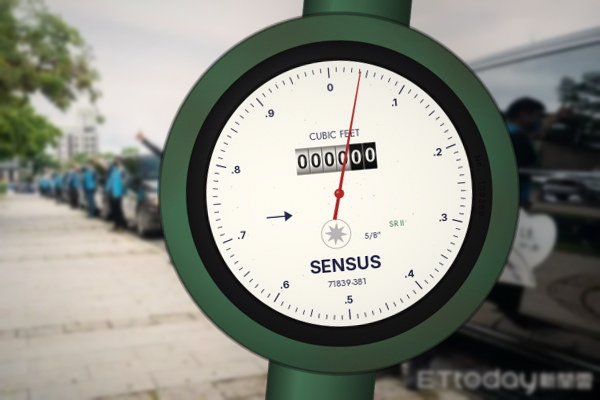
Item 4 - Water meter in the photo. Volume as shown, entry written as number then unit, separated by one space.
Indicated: 0.04 ft³
